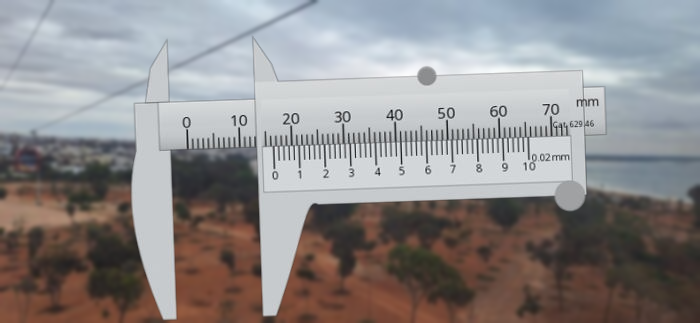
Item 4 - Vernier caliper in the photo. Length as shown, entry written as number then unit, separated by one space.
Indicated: 16.5 mm
